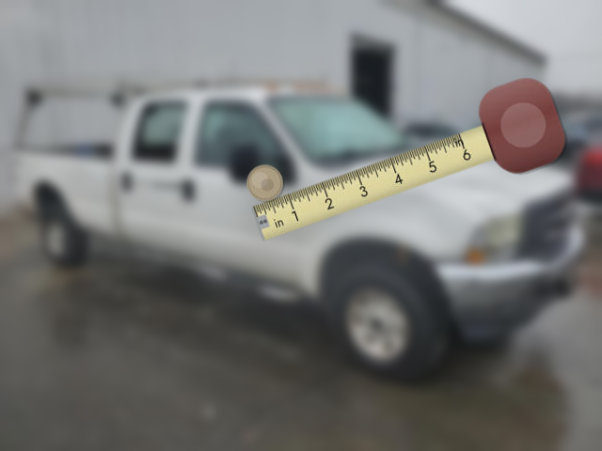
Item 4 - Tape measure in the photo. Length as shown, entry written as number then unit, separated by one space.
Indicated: 1 in
